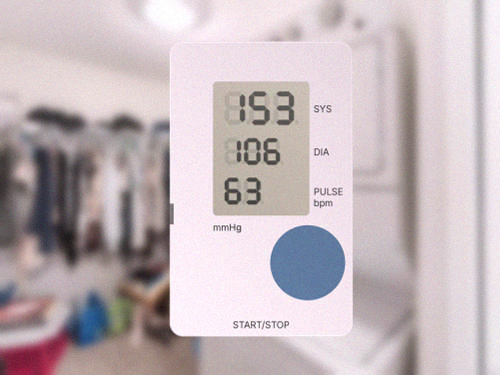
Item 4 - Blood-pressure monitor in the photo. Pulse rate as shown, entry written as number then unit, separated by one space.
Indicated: 63 bpm
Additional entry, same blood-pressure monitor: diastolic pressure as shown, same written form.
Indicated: 106 mmHg
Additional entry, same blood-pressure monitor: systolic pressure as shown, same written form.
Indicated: 153 mmHg
